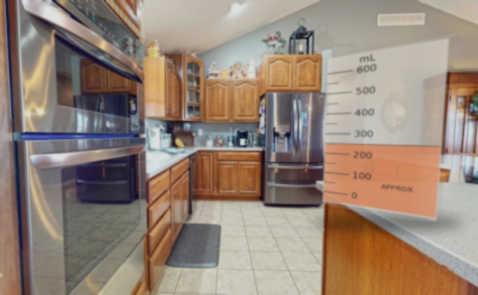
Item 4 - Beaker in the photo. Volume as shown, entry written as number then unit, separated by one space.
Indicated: 250 mL
